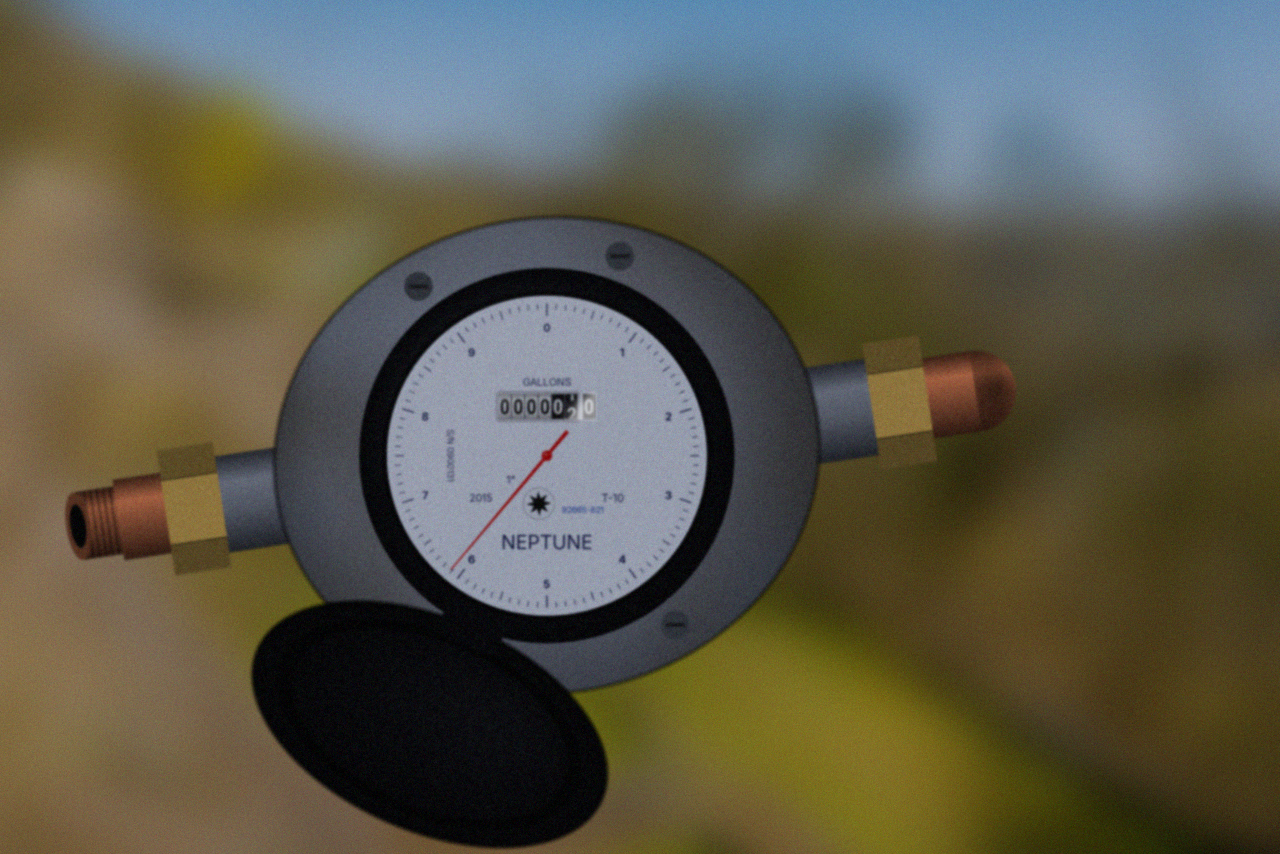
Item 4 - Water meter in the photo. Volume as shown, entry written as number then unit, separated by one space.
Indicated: 16.1 gal
